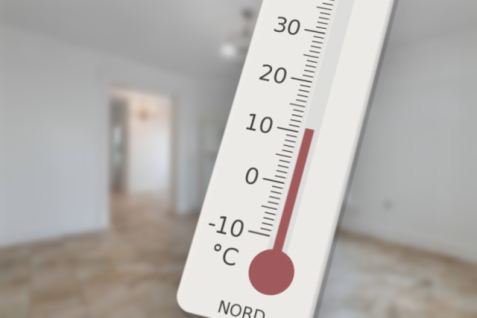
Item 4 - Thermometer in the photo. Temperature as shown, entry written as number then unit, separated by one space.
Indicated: 11 °C
